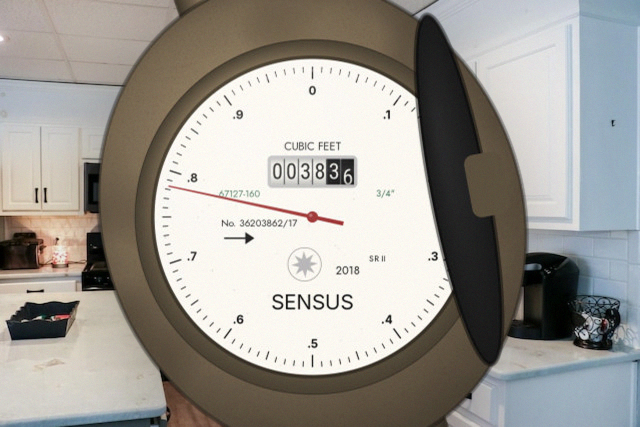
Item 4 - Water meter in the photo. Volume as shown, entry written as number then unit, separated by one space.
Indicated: 3835.78 ft³
